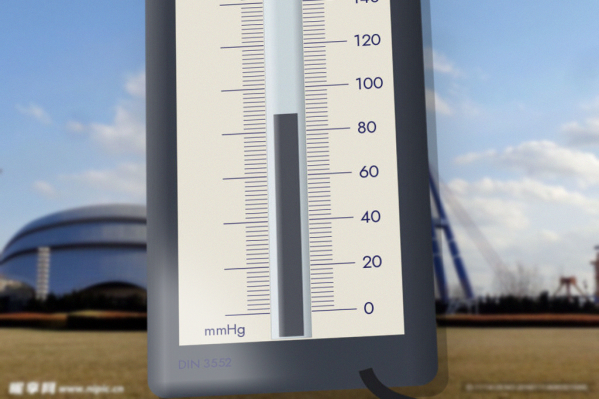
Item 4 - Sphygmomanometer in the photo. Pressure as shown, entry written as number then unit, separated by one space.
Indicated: 88 mmHg
